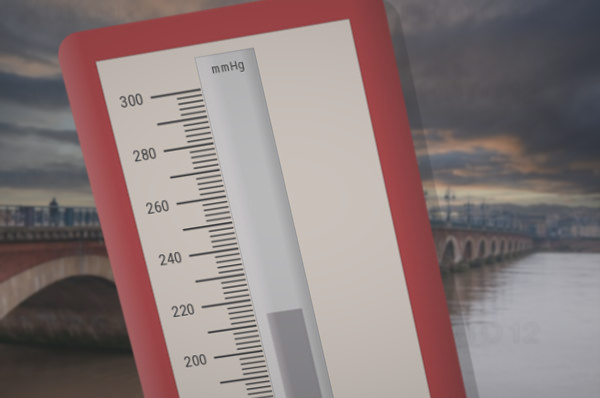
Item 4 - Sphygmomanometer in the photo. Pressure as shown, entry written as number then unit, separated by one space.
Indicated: 214 mmHg
